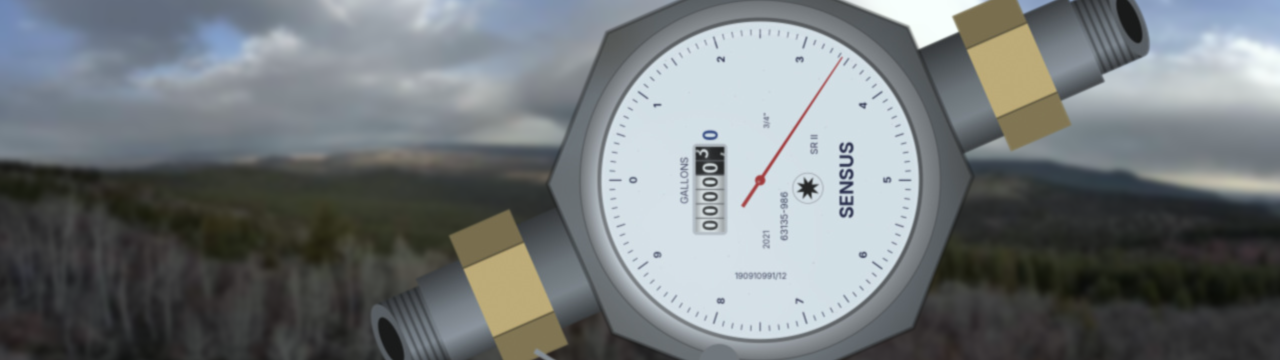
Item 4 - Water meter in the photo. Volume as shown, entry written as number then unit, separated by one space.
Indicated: 33.4 gal
